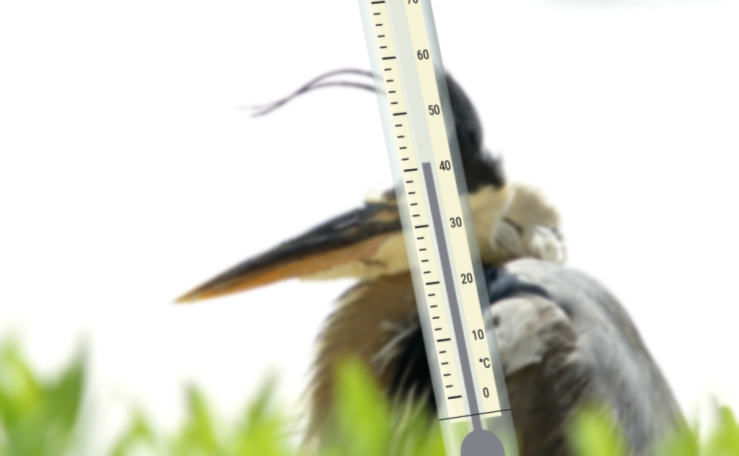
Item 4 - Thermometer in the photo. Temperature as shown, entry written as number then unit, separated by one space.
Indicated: 41 °C
